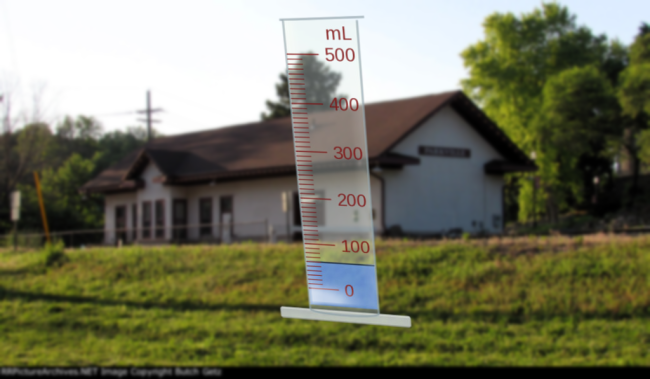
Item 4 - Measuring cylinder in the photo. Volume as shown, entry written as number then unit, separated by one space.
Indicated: 60 mL
